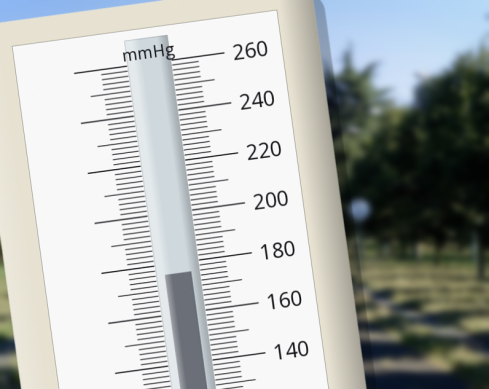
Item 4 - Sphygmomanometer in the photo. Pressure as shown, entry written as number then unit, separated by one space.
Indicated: 176 mmHg
